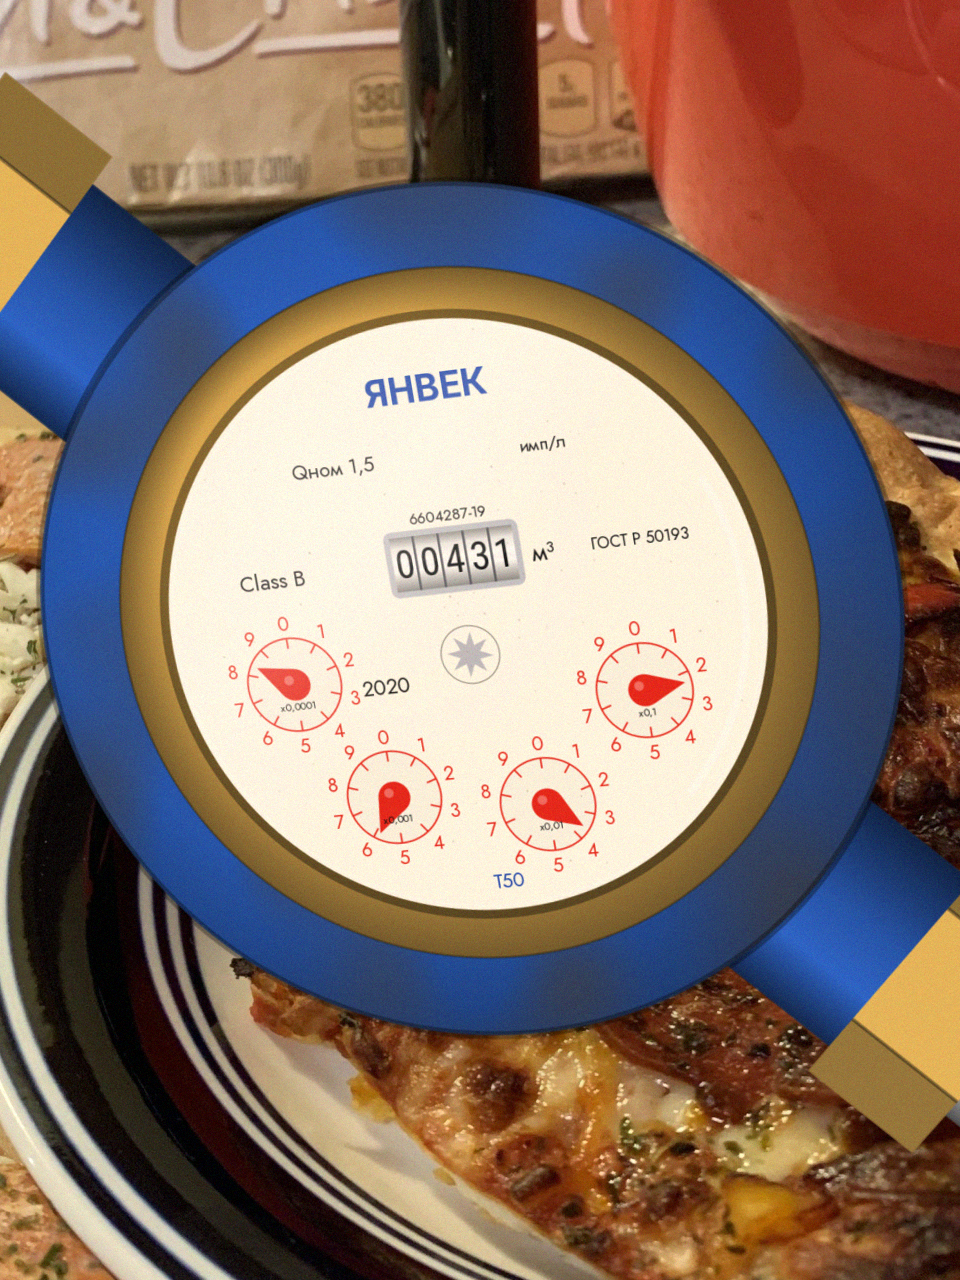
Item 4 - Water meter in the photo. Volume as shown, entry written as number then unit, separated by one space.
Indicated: 431.2358 m³
